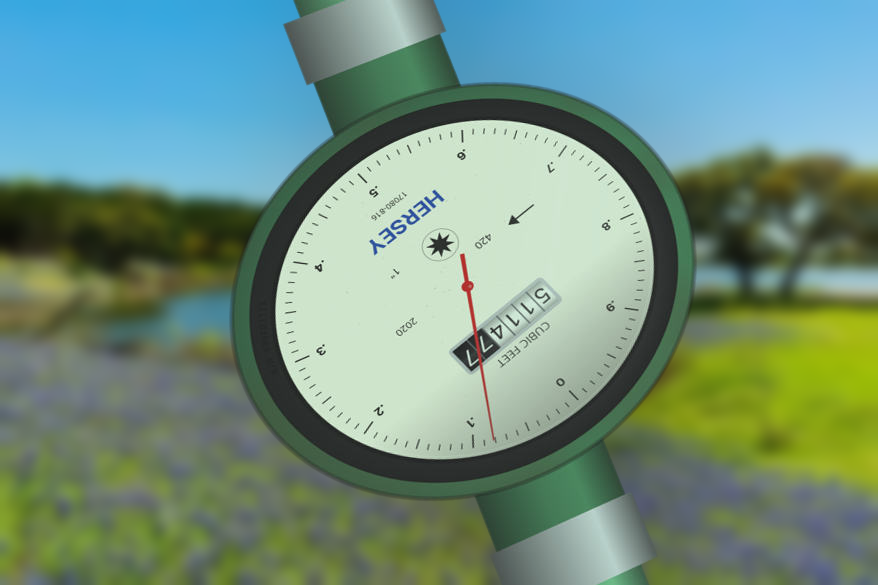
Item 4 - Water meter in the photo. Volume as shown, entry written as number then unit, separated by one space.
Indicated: 511477.08 ft³
